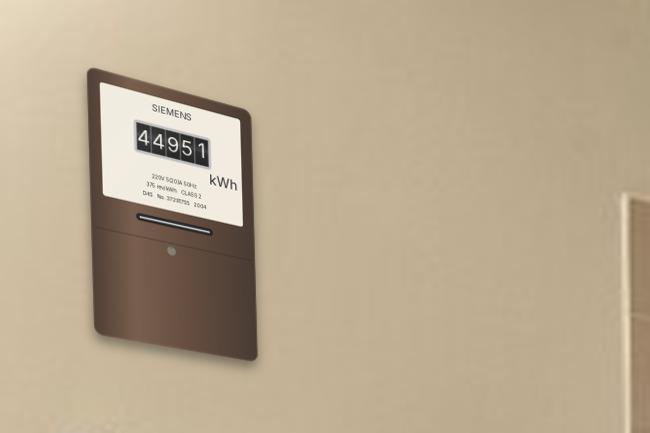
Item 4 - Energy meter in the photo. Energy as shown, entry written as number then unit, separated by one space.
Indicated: 44951 kWh
